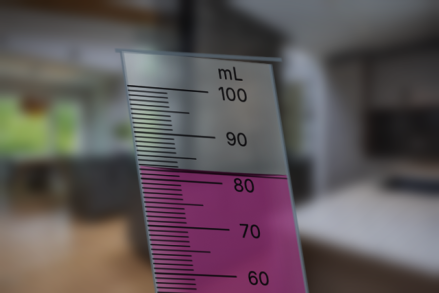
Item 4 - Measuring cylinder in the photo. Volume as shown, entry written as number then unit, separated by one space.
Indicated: 82 mL
